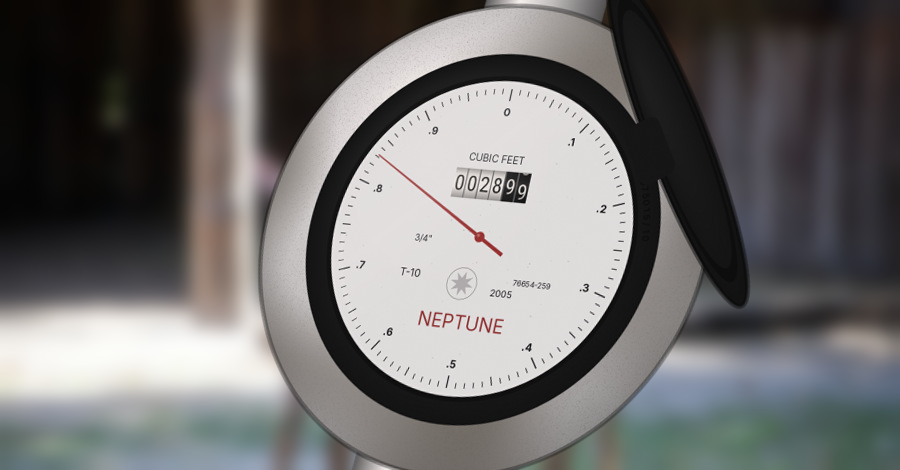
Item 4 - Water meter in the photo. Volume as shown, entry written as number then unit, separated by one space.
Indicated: 2898.83 ft³
